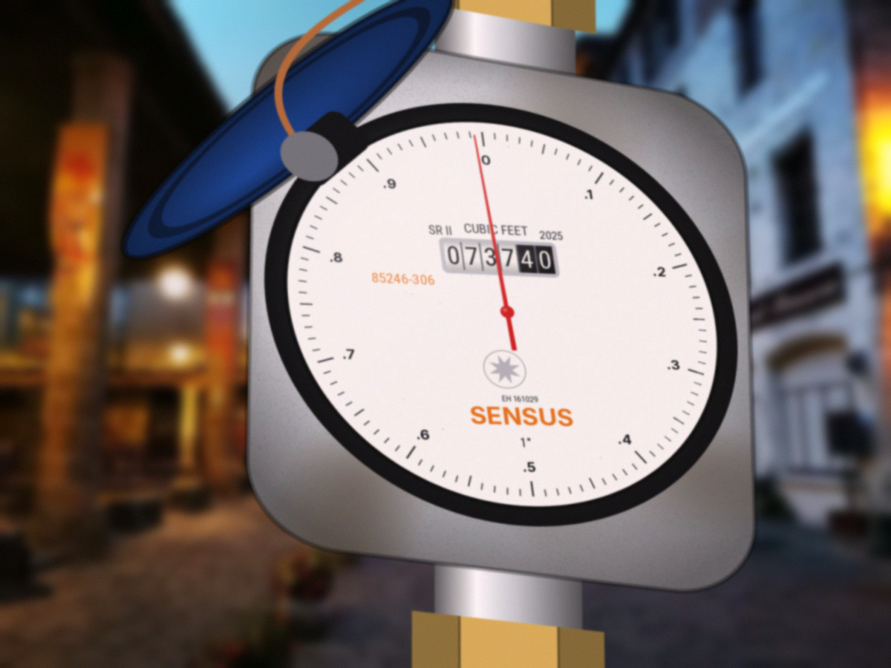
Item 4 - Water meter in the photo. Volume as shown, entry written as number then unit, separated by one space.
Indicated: 73739.99 ft³
